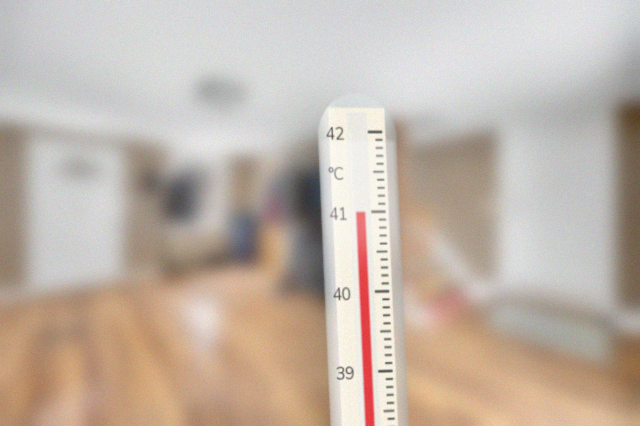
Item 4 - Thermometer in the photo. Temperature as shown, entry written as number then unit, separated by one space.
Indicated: 41 °C
